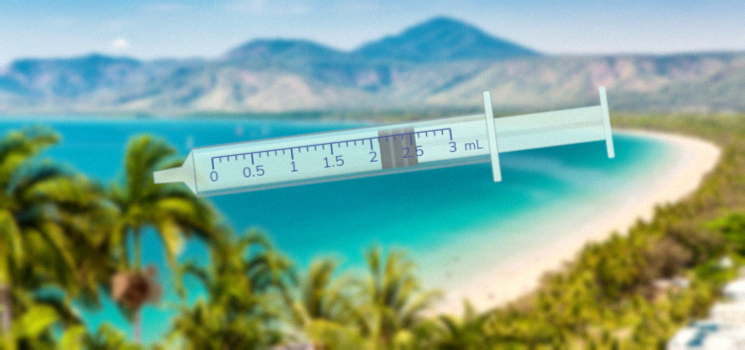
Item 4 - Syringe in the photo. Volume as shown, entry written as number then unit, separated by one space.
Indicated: 2.1 mL
